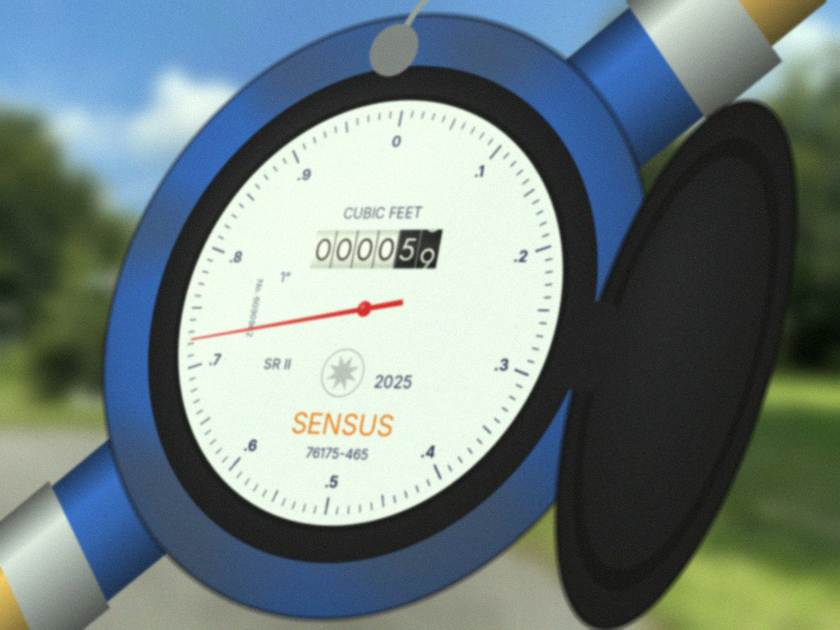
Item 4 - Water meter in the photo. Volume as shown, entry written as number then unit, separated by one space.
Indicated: 58.72 ft³
